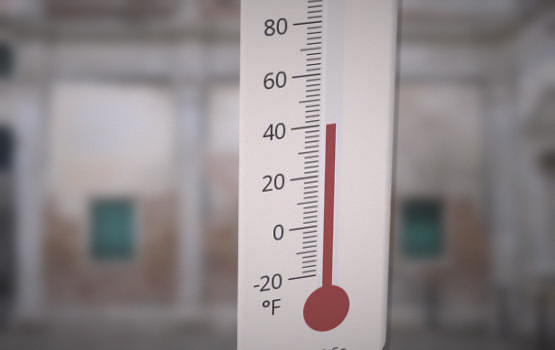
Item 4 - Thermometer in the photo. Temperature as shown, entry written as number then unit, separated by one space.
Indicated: 40 °F
